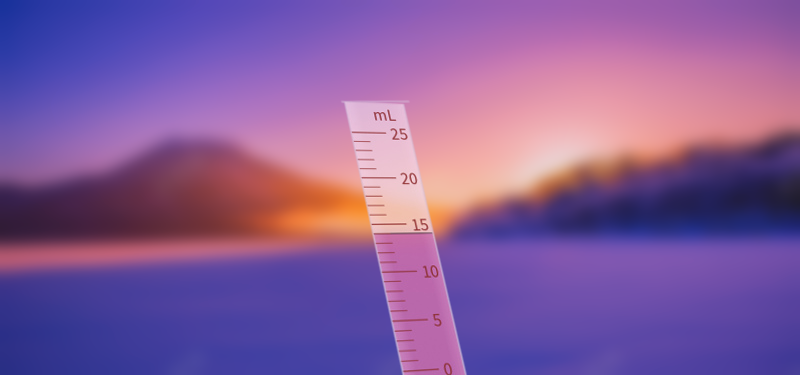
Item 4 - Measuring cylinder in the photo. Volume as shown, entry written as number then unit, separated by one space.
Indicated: 14 mL
